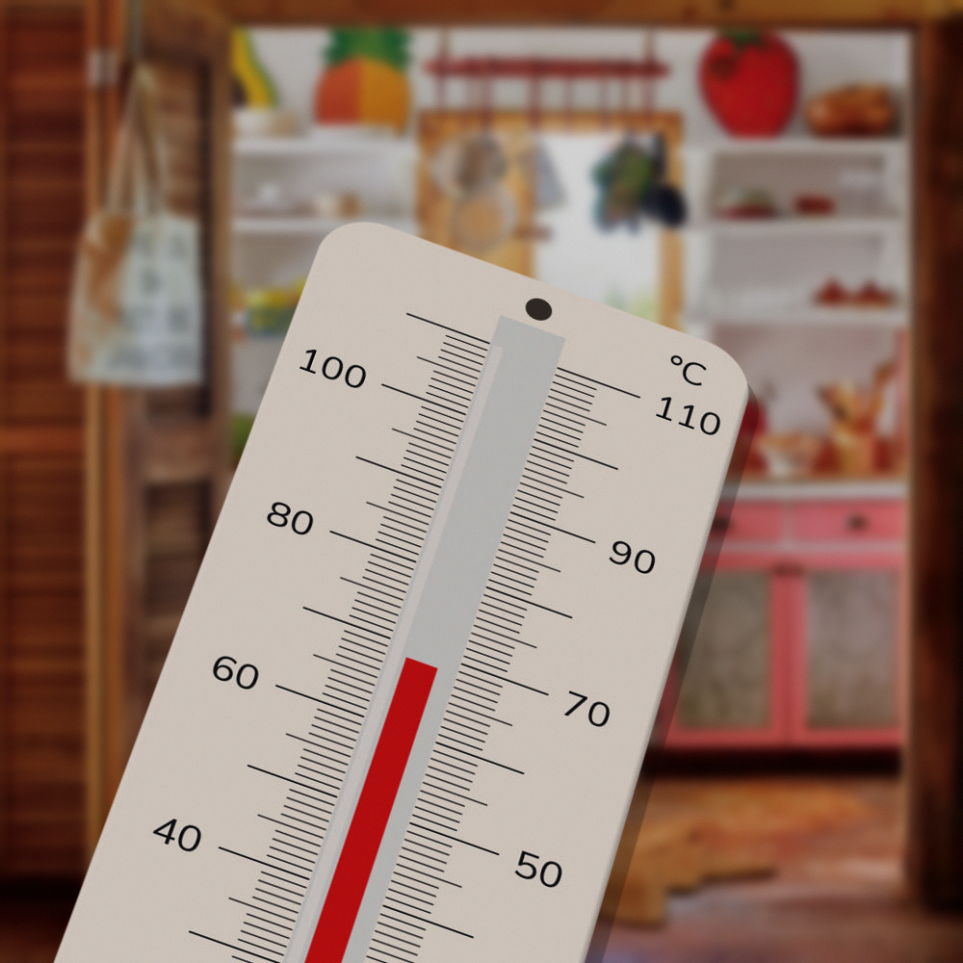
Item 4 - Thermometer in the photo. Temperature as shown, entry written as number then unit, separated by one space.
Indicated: 68.5 °C
